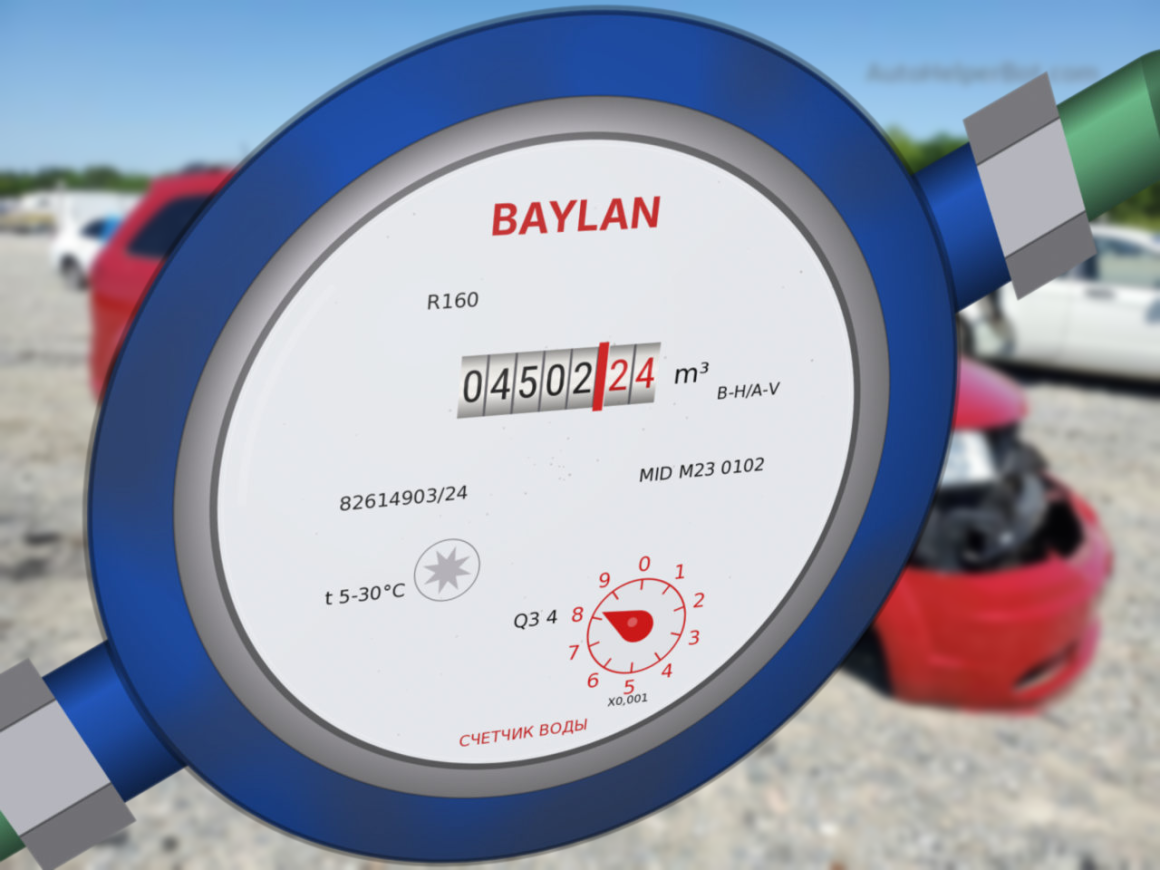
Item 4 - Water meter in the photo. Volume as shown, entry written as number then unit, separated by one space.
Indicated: 4502.248 m³
